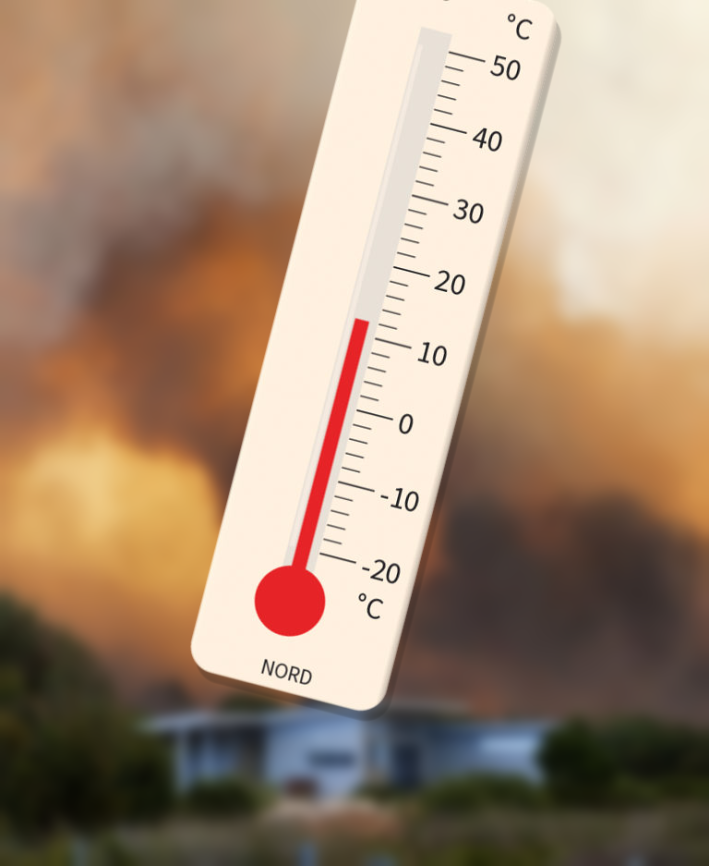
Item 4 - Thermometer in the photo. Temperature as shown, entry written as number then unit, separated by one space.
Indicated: 12 °C
